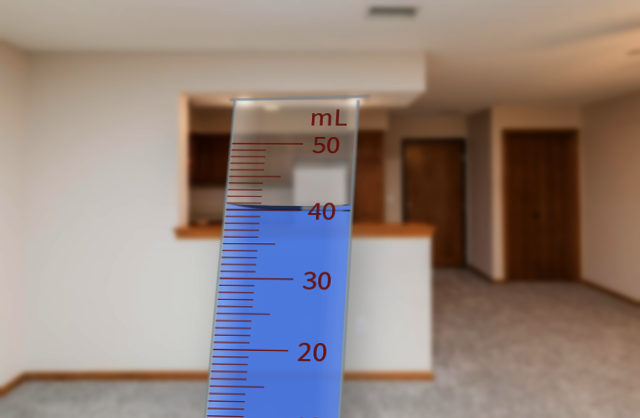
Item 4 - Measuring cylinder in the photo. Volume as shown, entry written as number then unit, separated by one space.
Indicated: 40 mL
